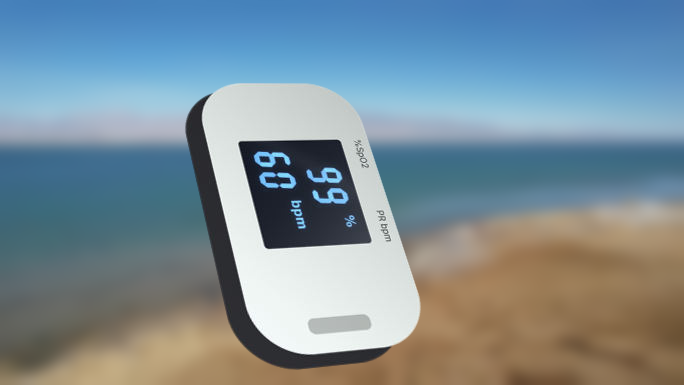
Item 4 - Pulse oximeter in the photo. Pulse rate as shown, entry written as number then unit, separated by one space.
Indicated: 60 bpm
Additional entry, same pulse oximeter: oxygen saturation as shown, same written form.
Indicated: 99 %
